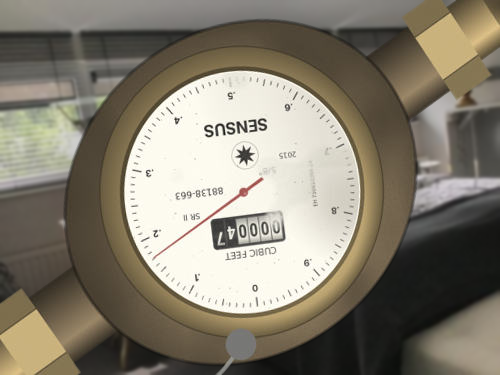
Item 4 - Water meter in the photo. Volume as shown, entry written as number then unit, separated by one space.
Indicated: 47.17 ft³
